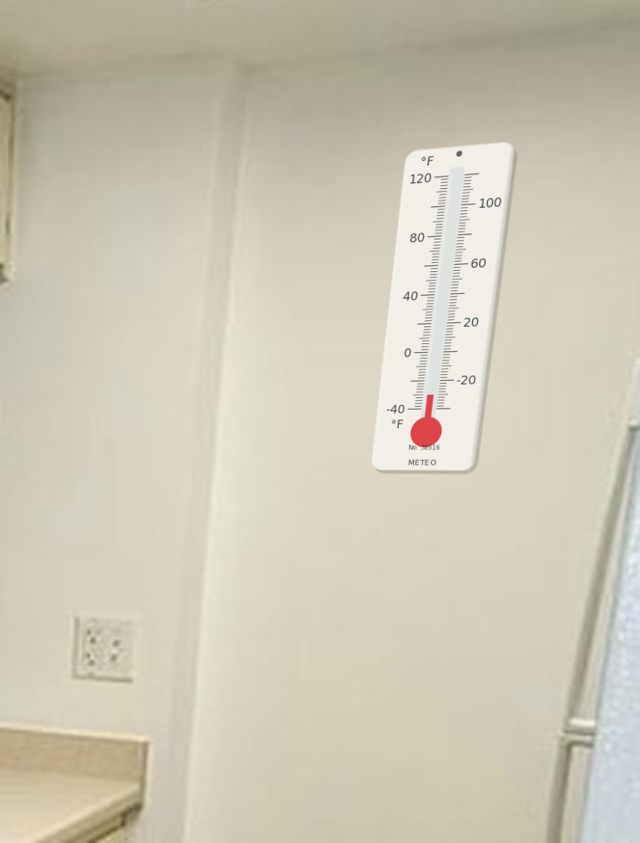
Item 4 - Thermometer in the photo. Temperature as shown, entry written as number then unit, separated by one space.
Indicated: -30 °F
